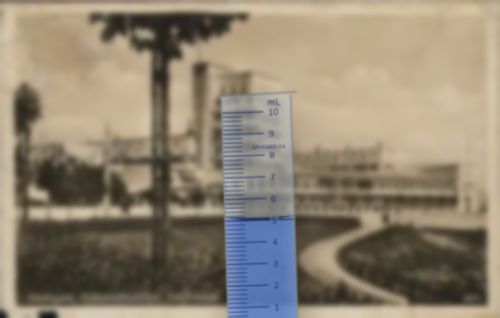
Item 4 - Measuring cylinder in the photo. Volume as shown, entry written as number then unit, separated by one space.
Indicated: 5 mL
